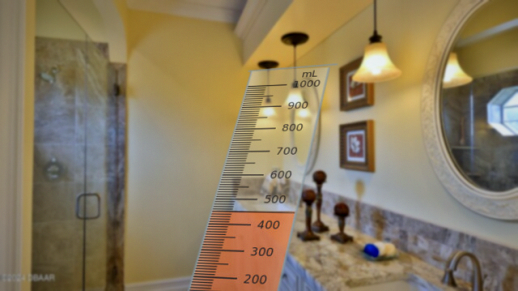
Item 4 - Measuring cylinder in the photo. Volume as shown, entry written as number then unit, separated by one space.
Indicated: 450 mL
